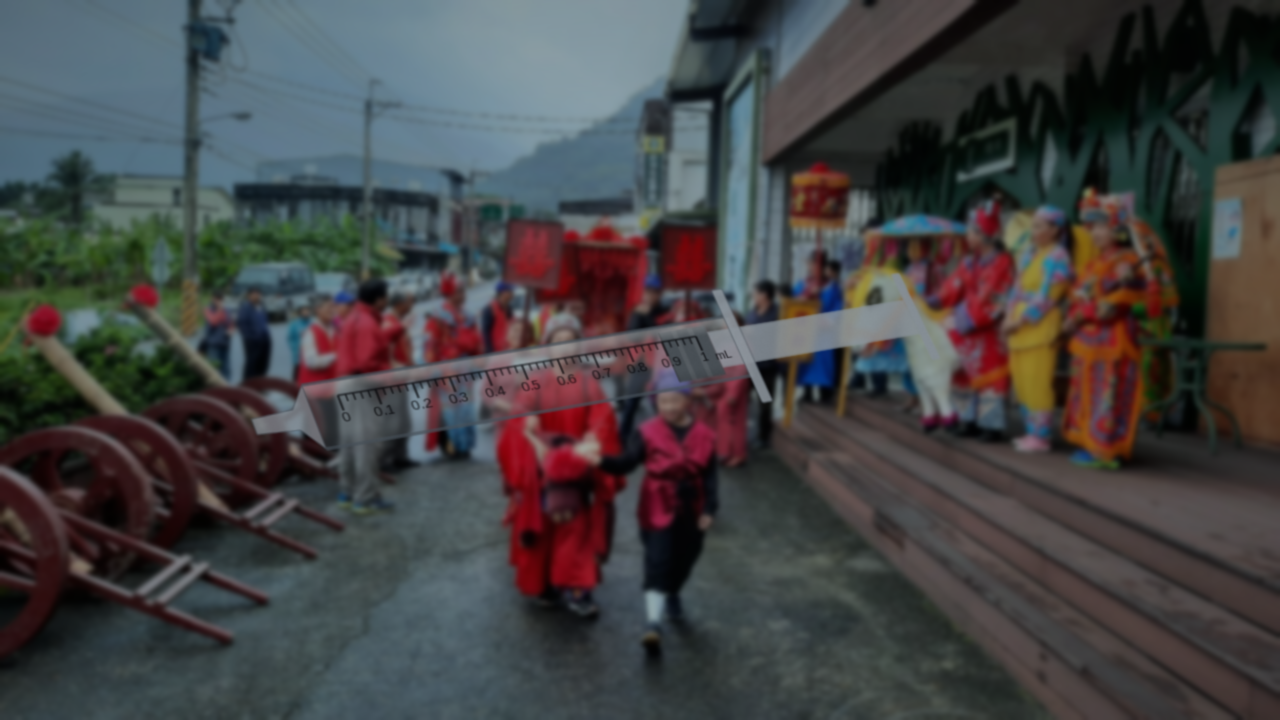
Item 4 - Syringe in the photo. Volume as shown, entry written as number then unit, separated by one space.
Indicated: 0.9 mL
